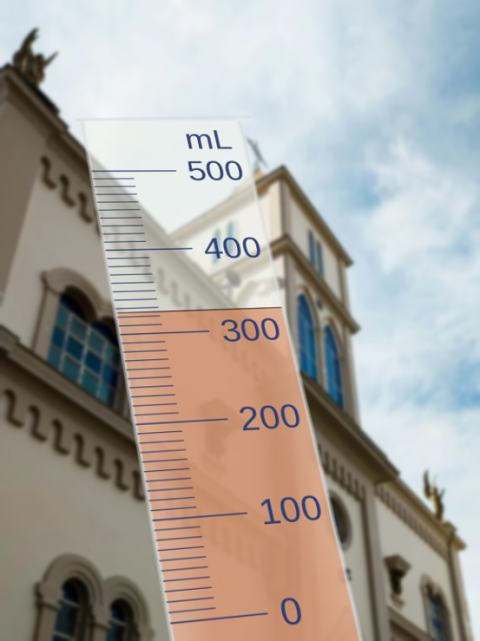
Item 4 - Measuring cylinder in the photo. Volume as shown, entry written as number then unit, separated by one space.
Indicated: 325 mL
